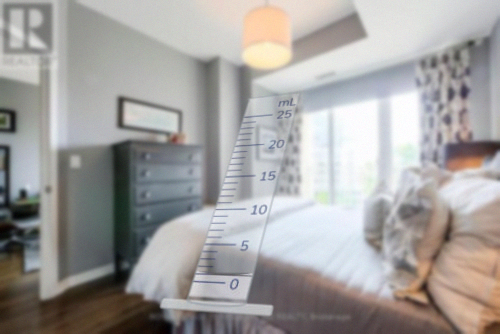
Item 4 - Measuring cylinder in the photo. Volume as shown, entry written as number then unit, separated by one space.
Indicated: 1 mL
